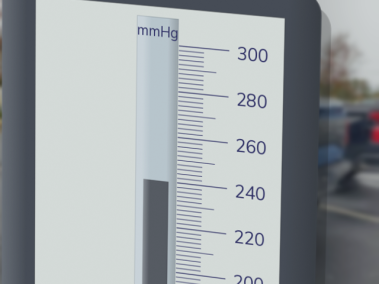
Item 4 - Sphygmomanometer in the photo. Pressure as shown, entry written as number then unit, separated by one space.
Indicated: 240 mmHg
